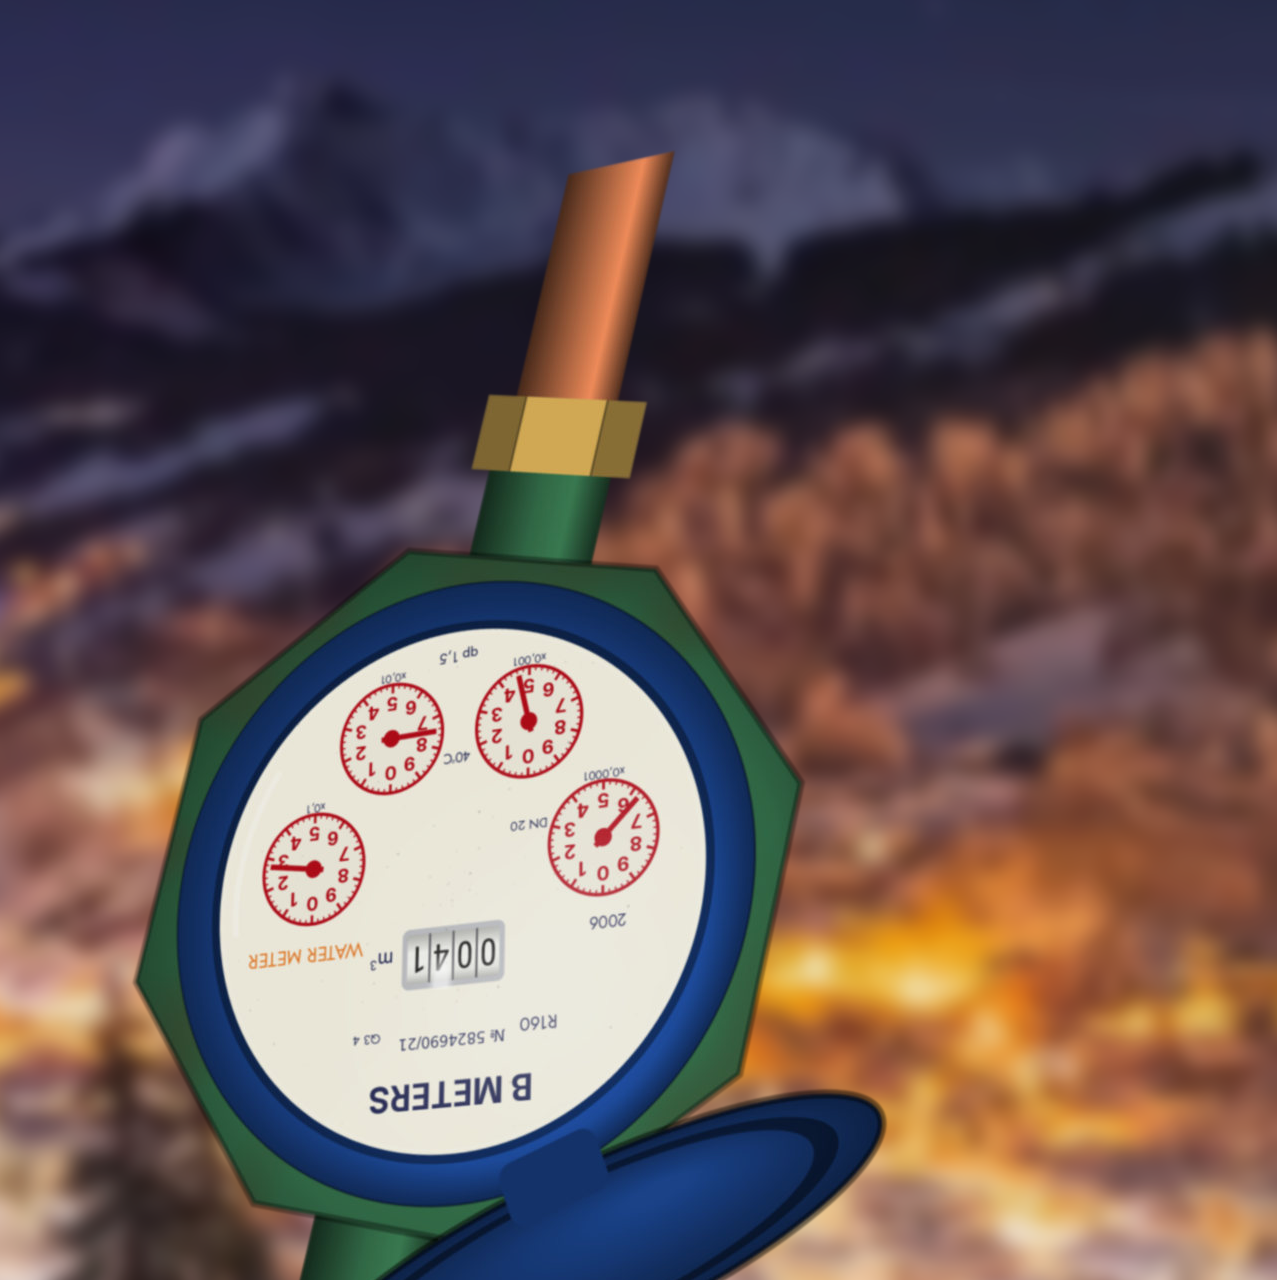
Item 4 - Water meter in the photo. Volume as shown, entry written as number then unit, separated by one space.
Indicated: 41.2746 m³
